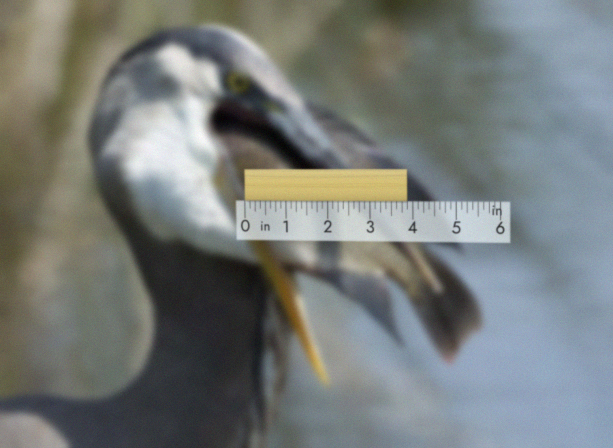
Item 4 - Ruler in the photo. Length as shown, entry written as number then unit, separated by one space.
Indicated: 3.875 in
